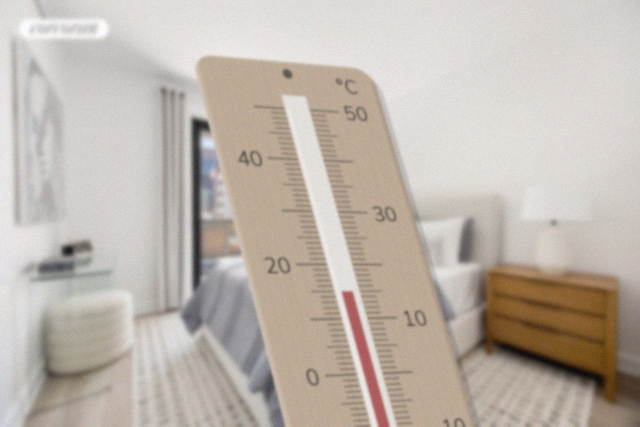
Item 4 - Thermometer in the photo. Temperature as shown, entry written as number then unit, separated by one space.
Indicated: 15 °C
